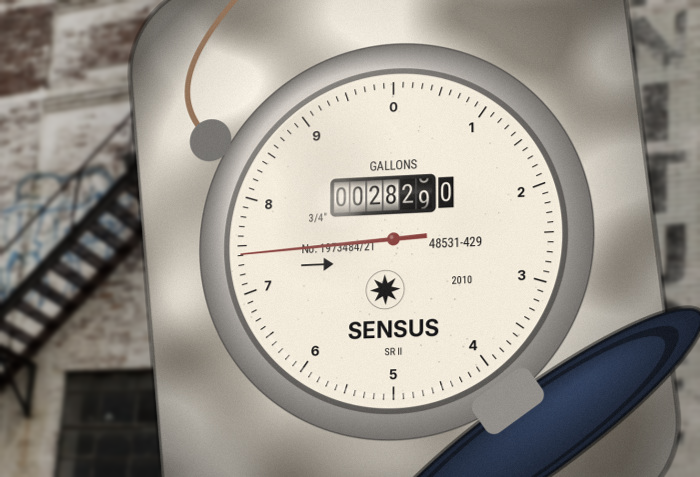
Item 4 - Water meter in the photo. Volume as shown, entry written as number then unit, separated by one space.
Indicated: 28287.4 gal
